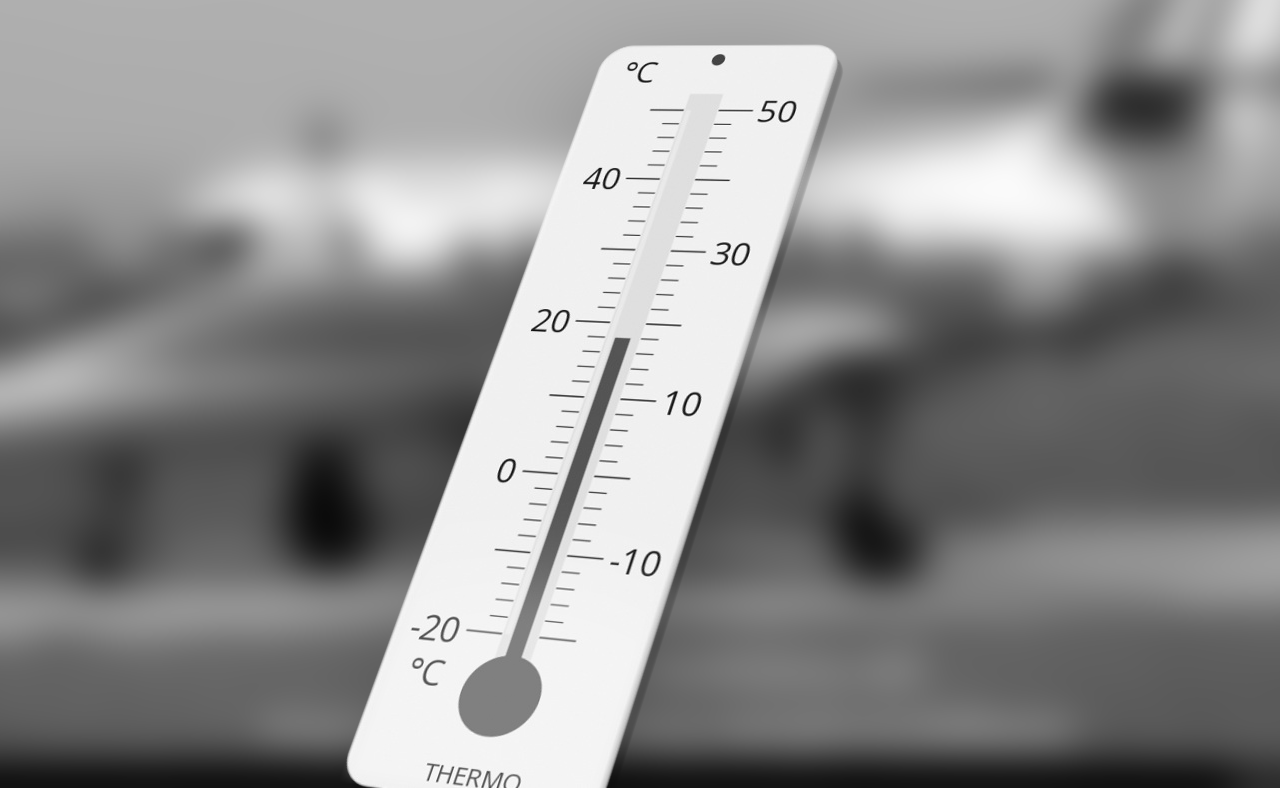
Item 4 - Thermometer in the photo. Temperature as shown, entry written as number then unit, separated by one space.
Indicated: 18 °C
